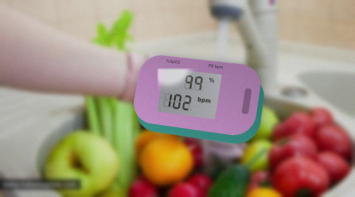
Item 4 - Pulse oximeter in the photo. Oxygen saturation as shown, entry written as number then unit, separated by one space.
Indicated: 99 %
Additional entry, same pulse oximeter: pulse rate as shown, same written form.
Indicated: 102 bpm
